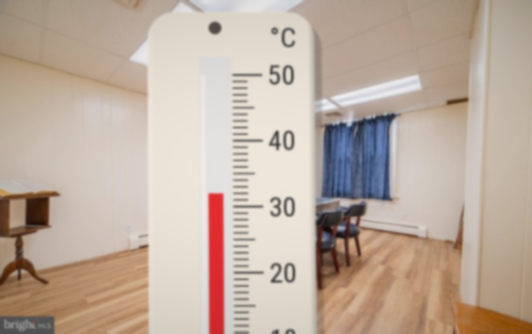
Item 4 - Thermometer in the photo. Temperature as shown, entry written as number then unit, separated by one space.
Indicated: 32 °C
